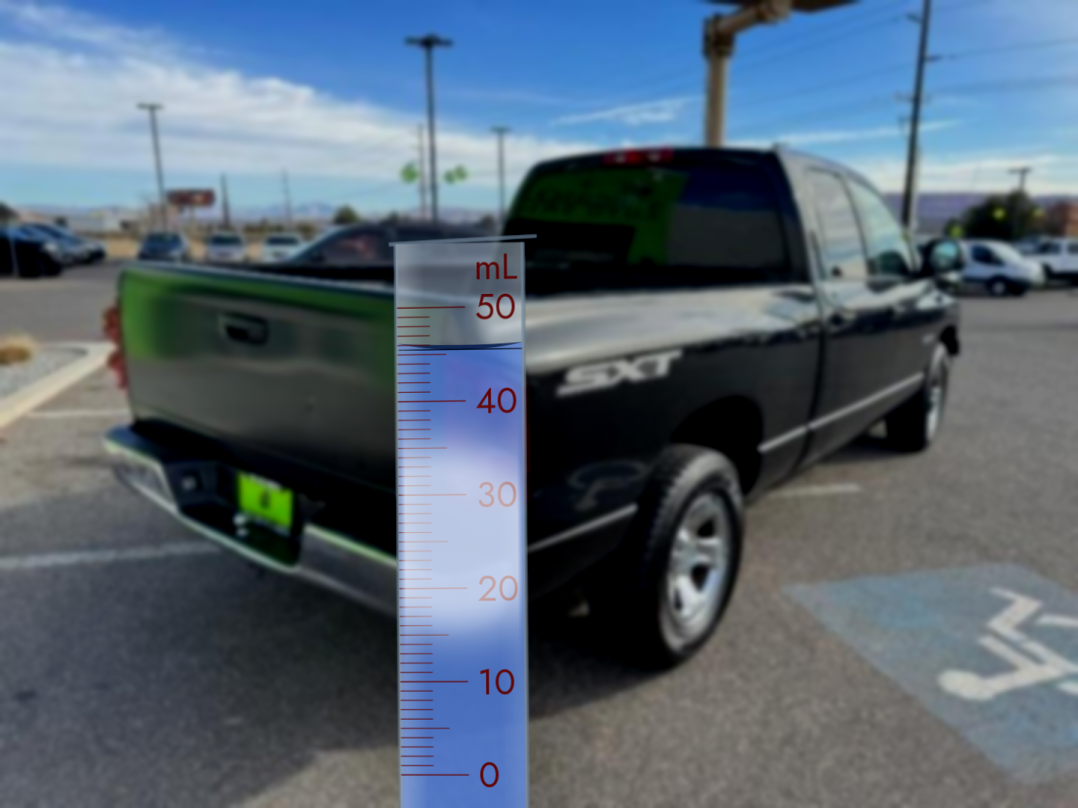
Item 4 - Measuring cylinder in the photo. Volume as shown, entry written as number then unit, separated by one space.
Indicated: 45.5 mL
